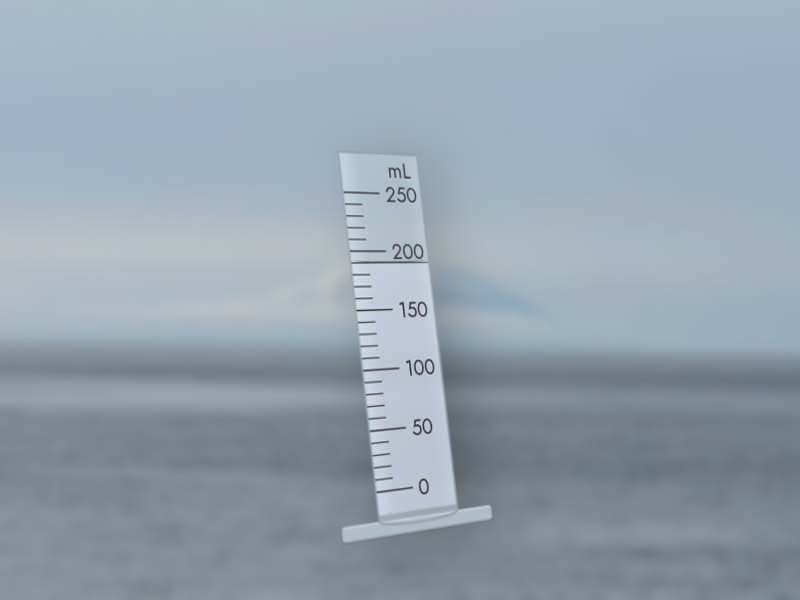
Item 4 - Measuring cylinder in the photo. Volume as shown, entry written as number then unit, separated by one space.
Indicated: 190 mL
